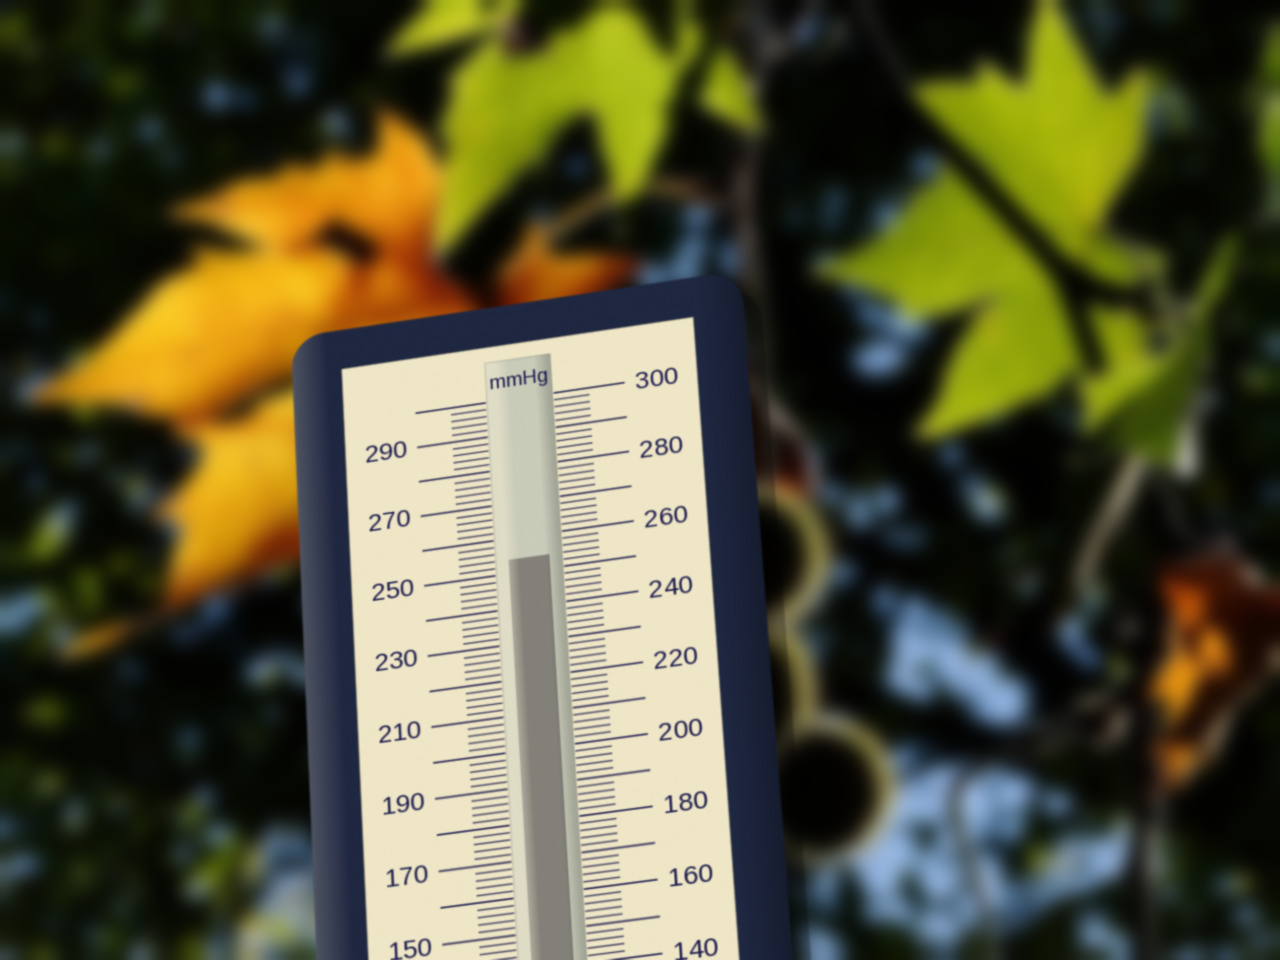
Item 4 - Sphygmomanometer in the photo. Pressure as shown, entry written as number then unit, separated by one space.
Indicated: 254 mmHg
